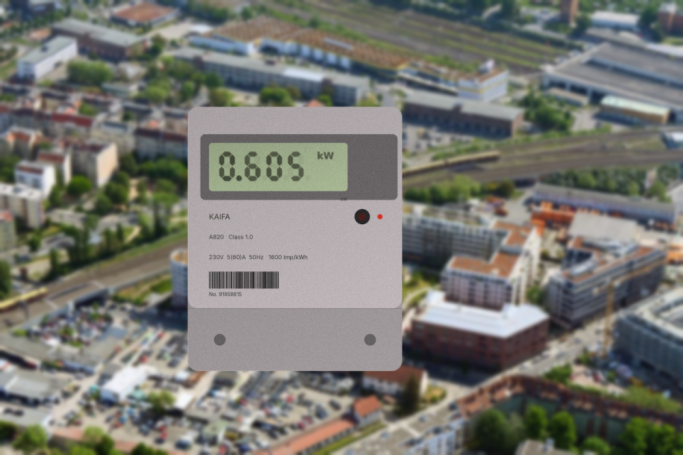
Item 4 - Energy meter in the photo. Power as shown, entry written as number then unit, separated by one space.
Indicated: 0.605 kW
